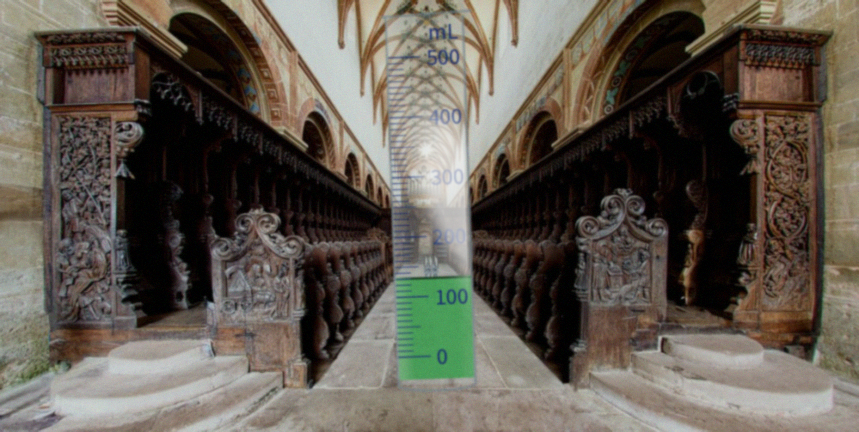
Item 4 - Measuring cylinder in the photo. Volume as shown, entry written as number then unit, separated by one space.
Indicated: 130 mL
